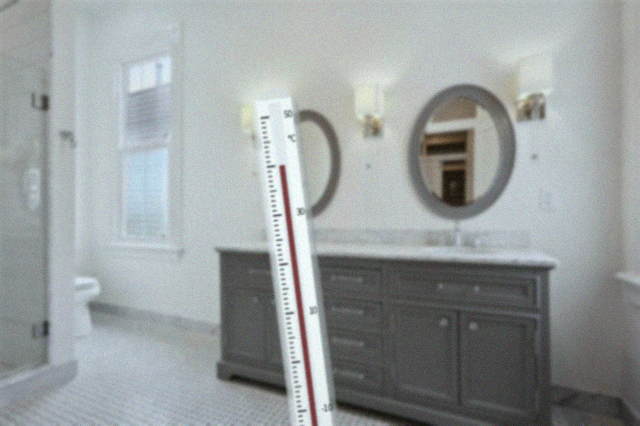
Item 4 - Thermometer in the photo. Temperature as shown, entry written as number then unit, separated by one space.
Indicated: 40 °C
